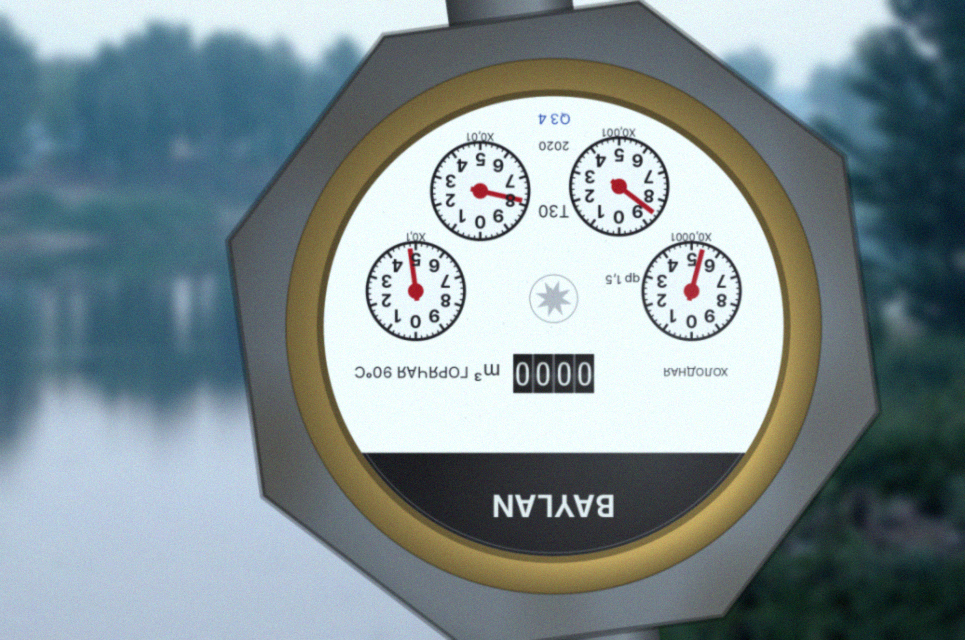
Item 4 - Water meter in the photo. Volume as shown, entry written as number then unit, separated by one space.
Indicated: 0.4785 m³
